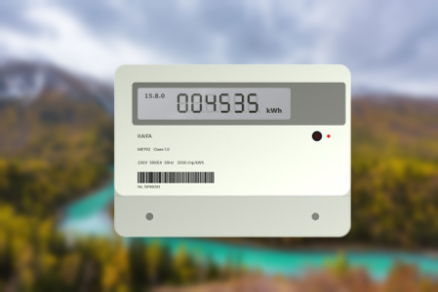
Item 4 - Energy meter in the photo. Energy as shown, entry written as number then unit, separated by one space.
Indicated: 4535 kWh
